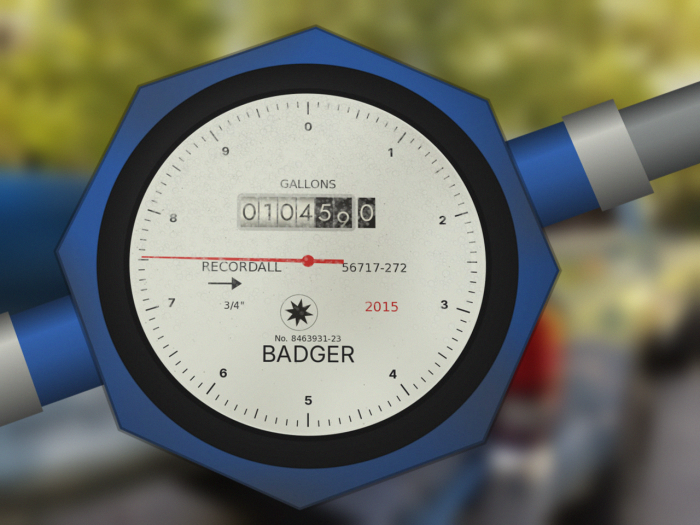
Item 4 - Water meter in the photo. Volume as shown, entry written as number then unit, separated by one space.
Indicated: 104587.5 gal
